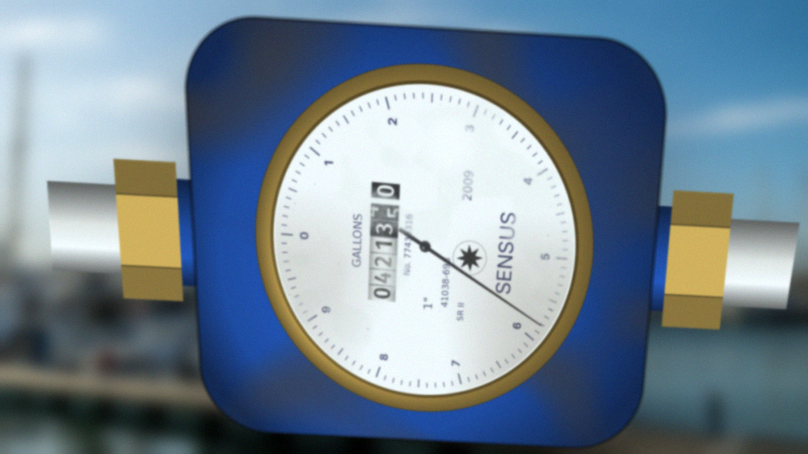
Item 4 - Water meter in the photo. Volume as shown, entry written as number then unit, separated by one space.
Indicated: 421345.8 gal
